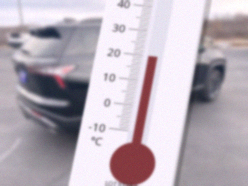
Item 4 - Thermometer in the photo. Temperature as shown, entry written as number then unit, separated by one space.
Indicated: 20 °C
